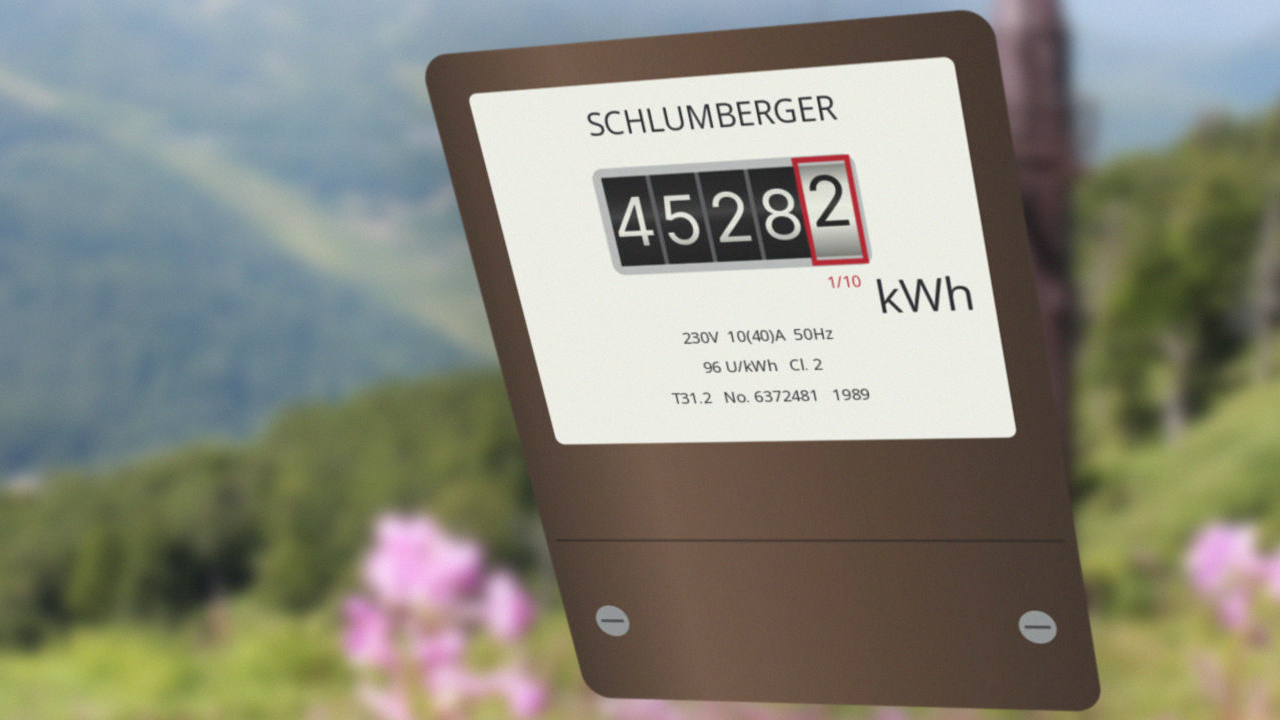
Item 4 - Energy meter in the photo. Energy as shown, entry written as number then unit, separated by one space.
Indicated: 4528.2 kWh
